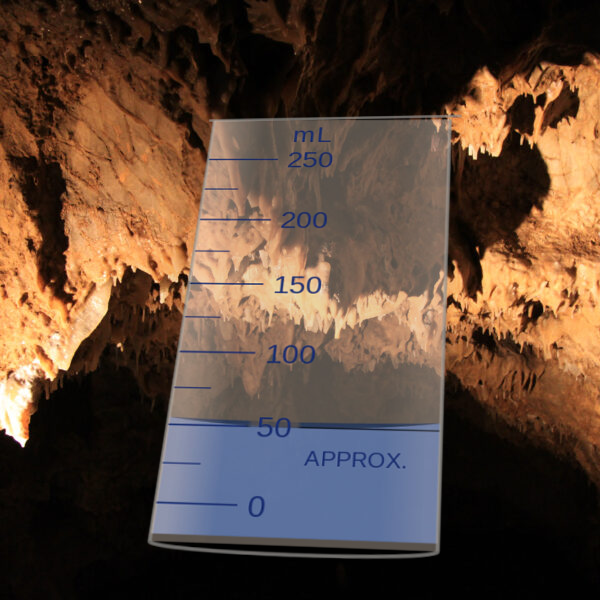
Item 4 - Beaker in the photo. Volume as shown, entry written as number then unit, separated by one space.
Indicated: 50 mL
